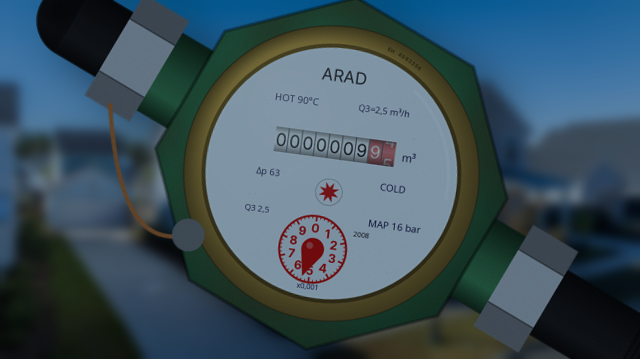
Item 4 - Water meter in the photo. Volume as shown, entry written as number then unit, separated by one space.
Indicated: 9.945 m³
